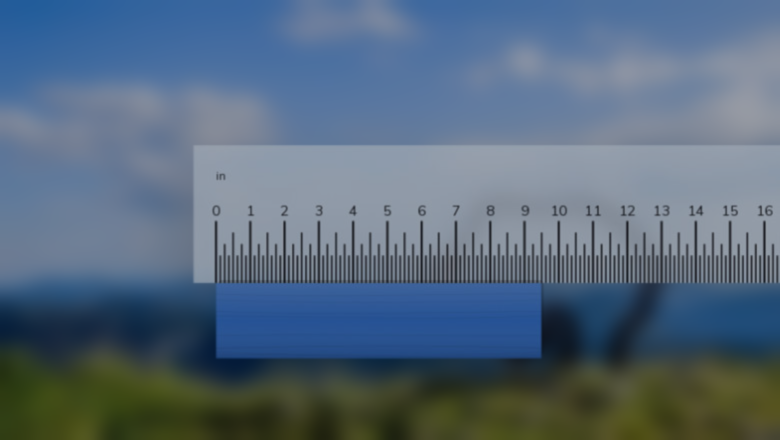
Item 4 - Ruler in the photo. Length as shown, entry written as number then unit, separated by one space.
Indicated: 9.5 in
